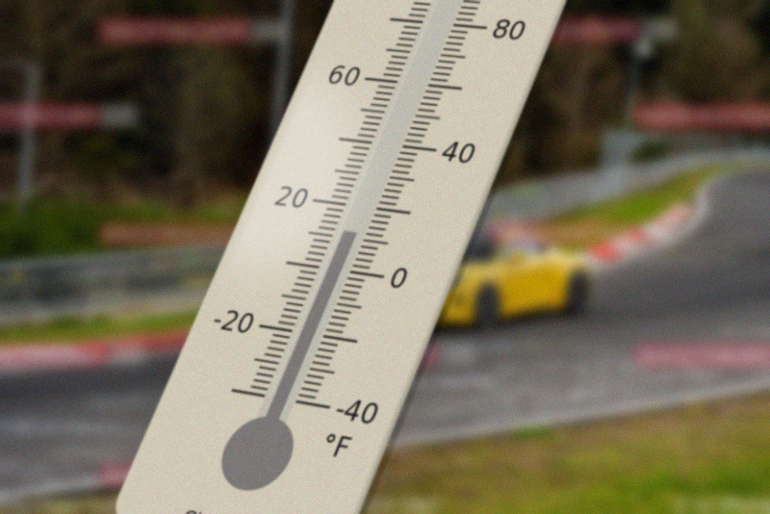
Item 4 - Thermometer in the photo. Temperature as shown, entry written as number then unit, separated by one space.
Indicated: 12 °F
